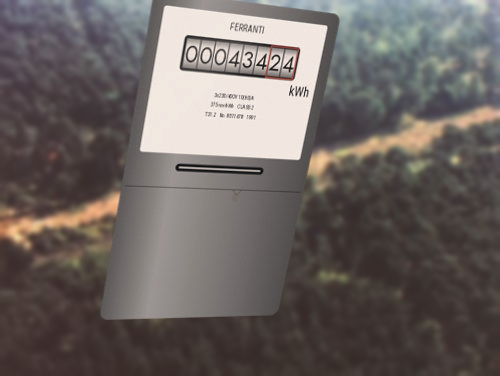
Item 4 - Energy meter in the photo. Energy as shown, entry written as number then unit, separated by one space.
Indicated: 434.24 kWh
